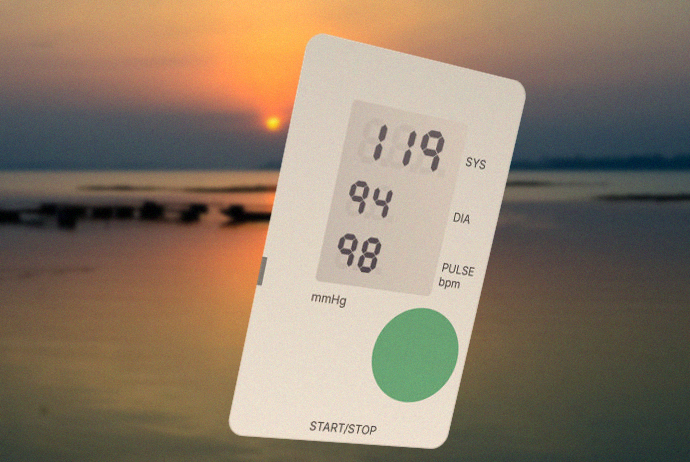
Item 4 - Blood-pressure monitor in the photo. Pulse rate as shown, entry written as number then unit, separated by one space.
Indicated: 98 bpm
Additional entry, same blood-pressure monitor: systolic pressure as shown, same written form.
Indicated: 119 mmHg
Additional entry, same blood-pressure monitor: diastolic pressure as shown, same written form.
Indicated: 94 mmHg
